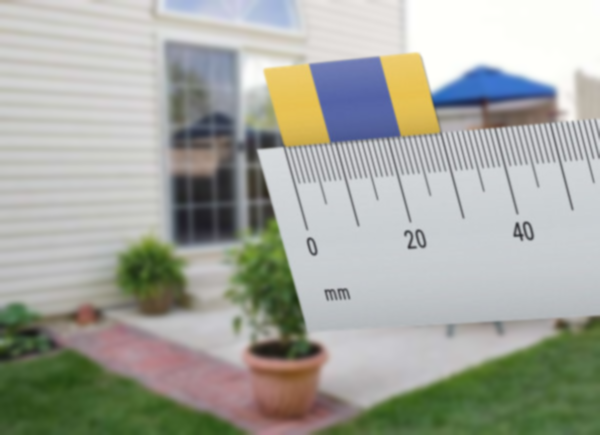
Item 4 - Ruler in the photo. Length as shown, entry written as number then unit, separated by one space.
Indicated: 30 mm
